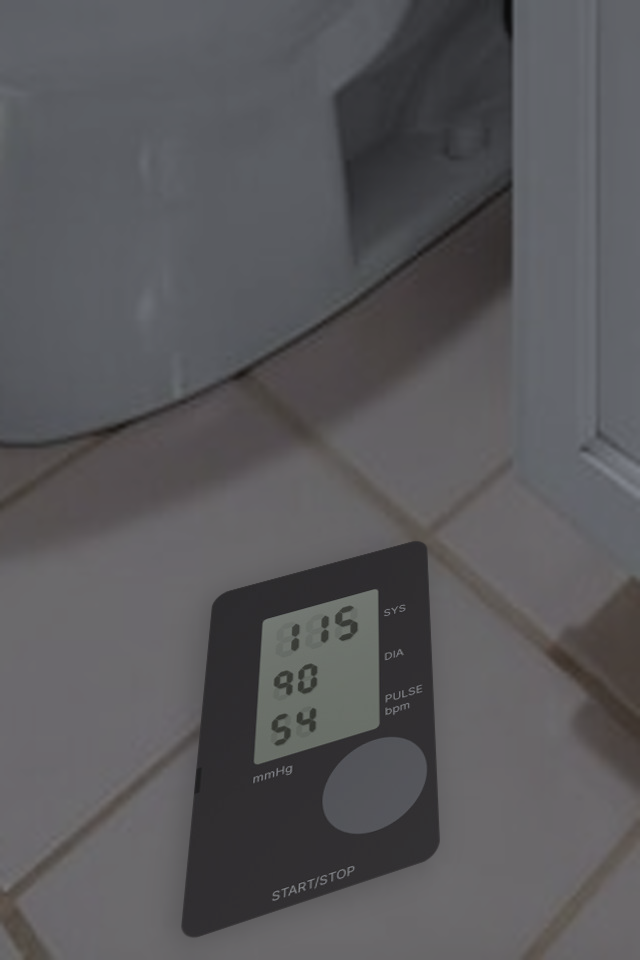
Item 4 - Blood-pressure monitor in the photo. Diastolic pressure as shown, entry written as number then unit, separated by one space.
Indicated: 90 mmHg
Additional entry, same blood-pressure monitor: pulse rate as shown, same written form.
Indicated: 54 bpm
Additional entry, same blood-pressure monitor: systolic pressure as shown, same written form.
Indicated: 115 mmHg
